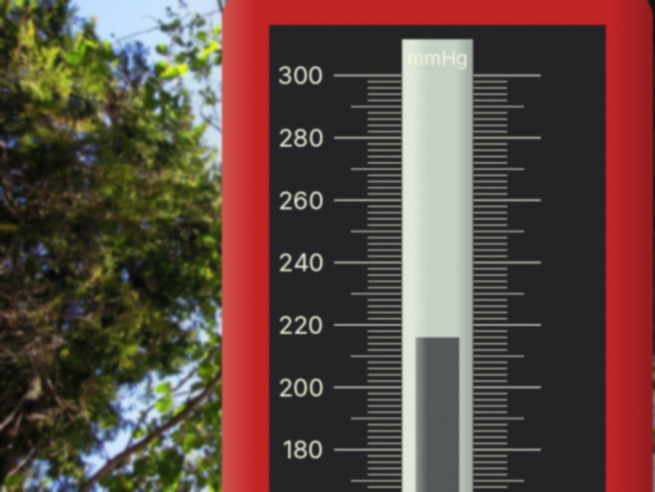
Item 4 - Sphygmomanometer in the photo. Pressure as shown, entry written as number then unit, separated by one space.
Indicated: 216 mmHg
